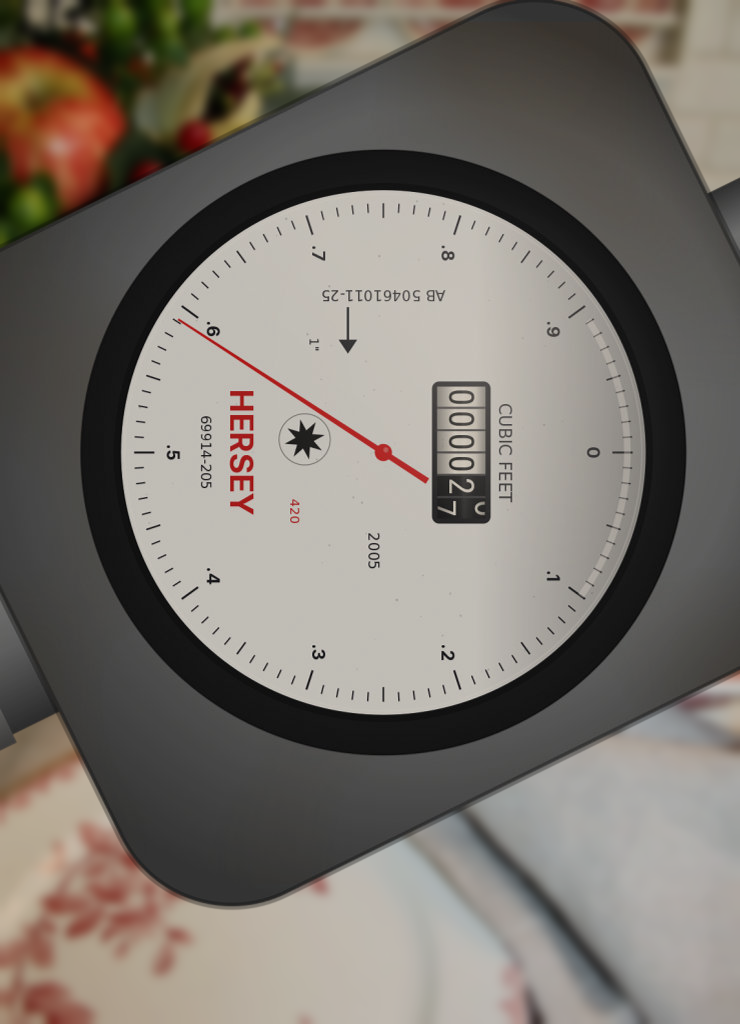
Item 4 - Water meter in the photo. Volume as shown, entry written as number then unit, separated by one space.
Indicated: 26.59 ft³
